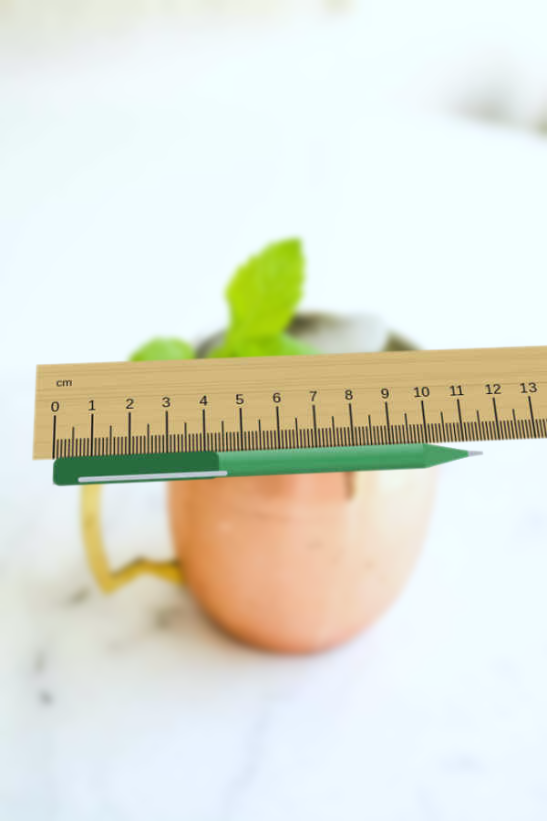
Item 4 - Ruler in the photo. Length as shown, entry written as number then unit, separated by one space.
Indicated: 11.5 cm
